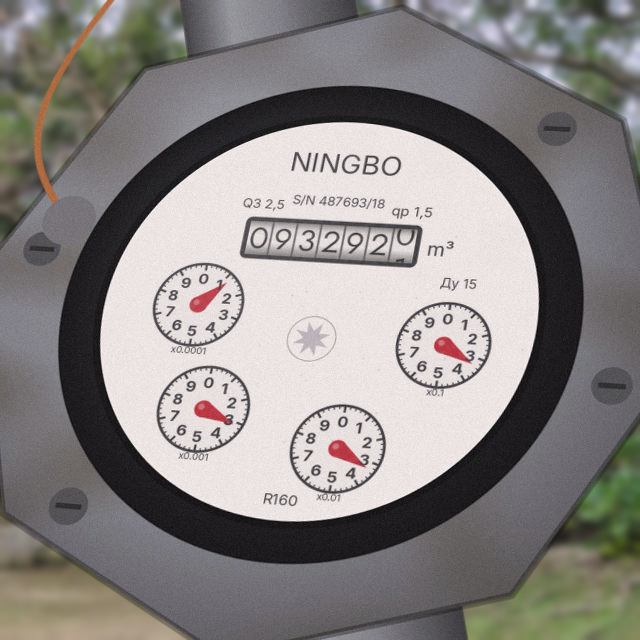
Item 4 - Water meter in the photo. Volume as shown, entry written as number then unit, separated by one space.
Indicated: 932920.3331 m³
